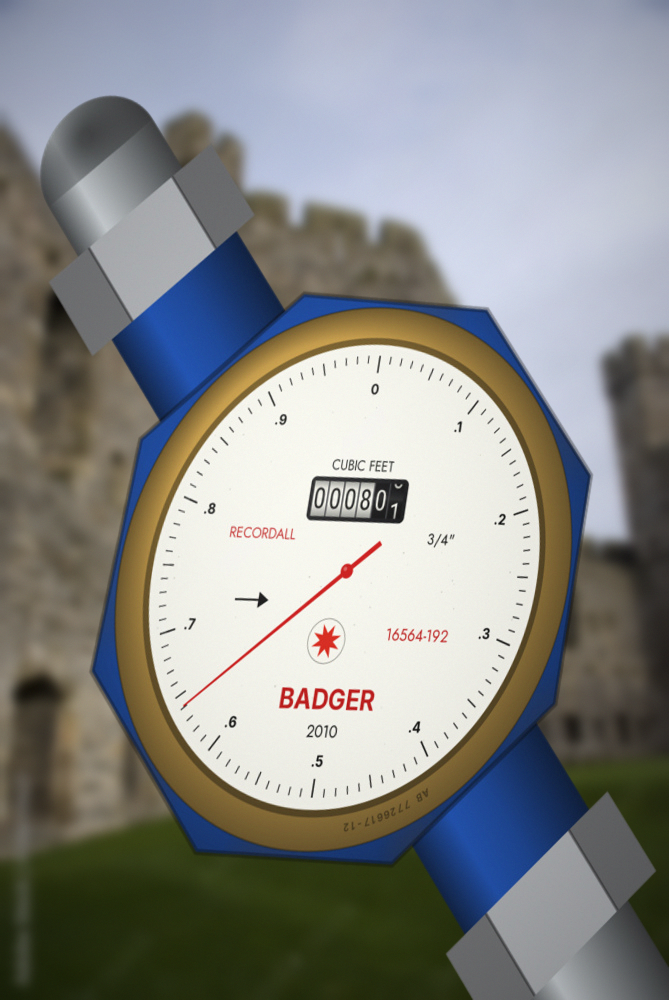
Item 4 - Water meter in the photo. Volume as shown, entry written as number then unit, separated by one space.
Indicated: 800.64 ft³
